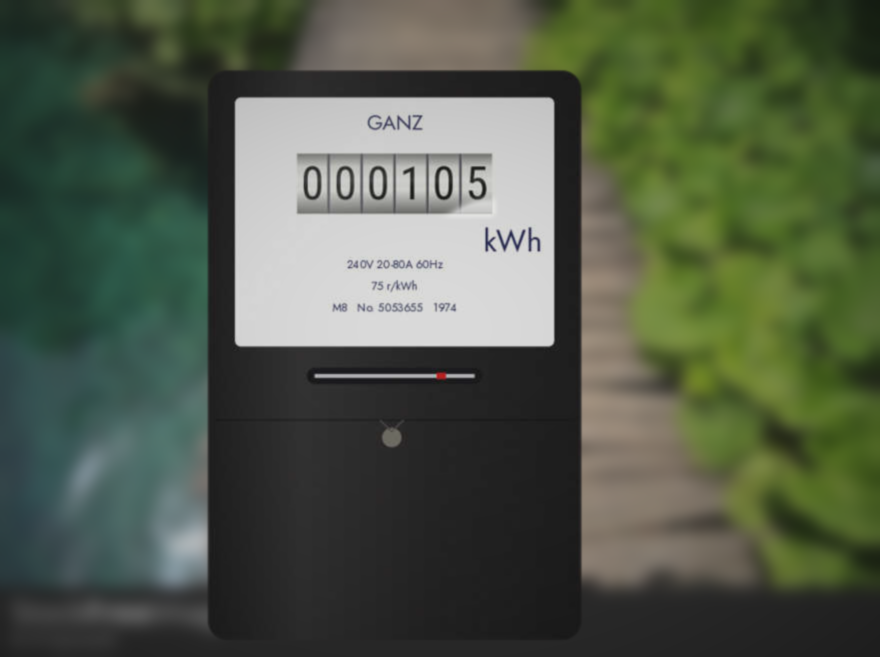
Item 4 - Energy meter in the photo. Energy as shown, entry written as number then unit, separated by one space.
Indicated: 105 kWh
